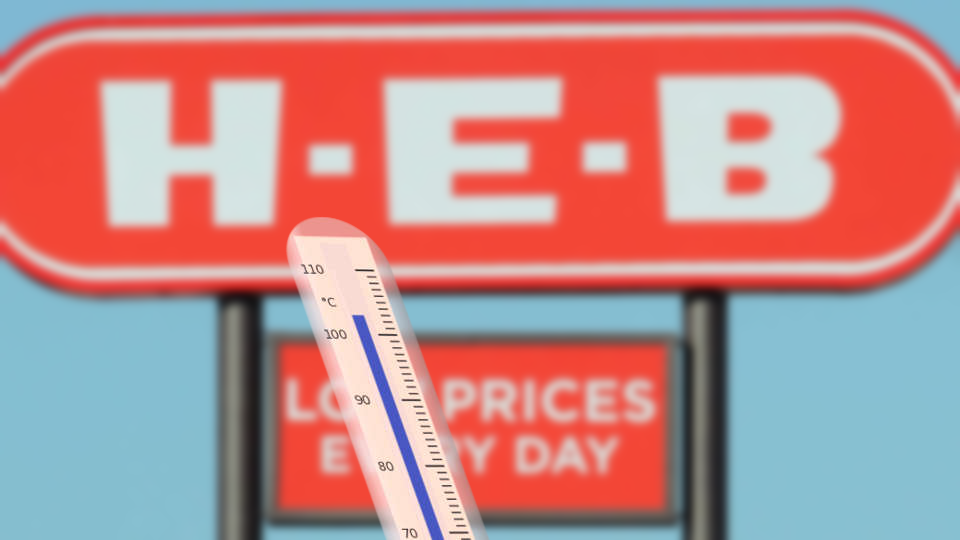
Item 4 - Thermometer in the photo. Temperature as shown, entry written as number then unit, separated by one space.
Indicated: 103 °C
